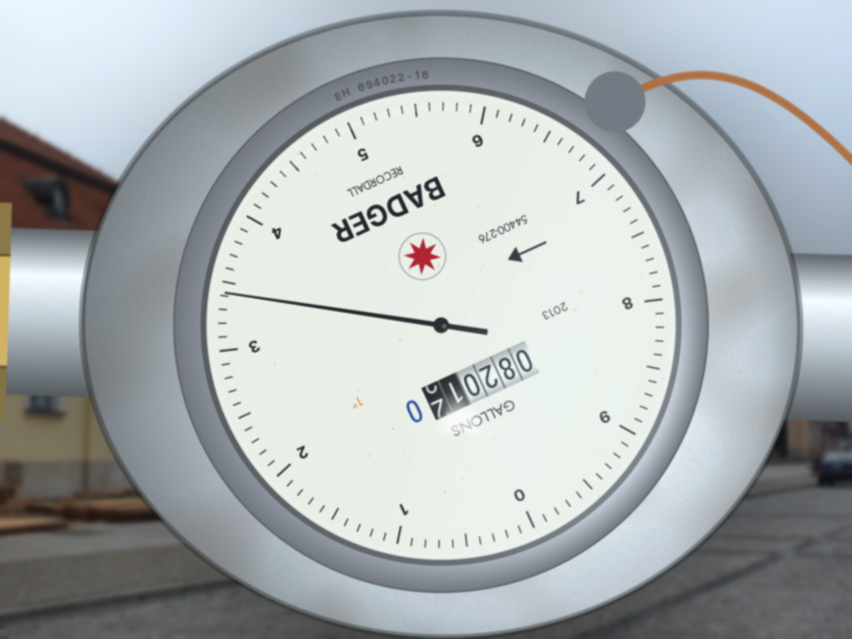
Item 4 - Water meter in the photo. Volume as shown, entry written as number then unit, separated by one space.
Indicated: 820123.4 gal
